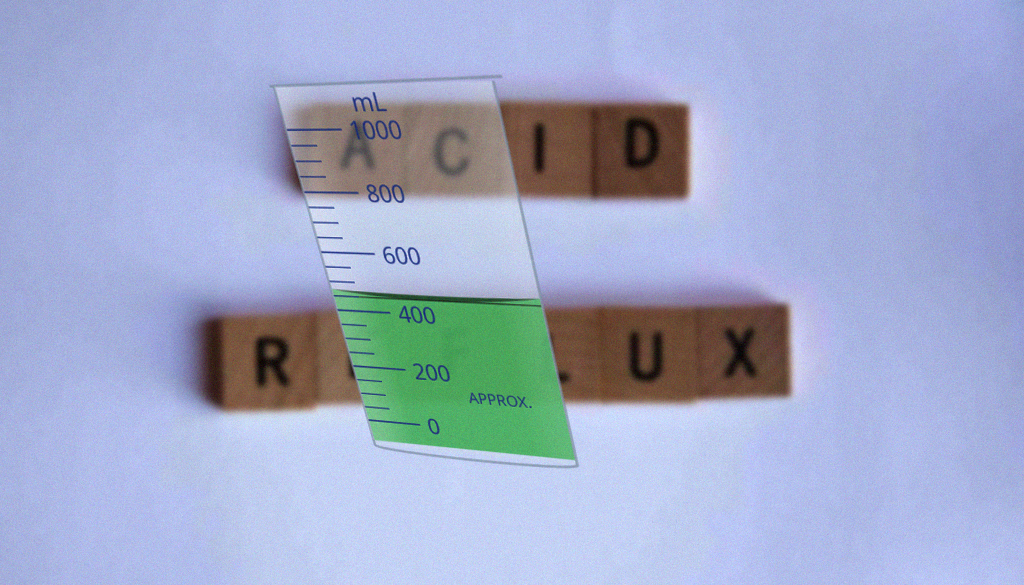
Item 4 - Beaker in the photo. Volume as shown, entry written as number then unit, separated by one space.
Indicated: 450 mL
